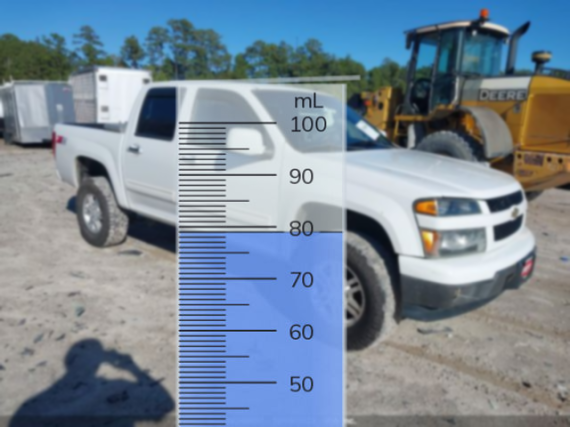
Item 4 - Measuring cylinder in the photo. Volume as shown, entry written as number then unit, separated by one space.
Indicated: 79 mL
